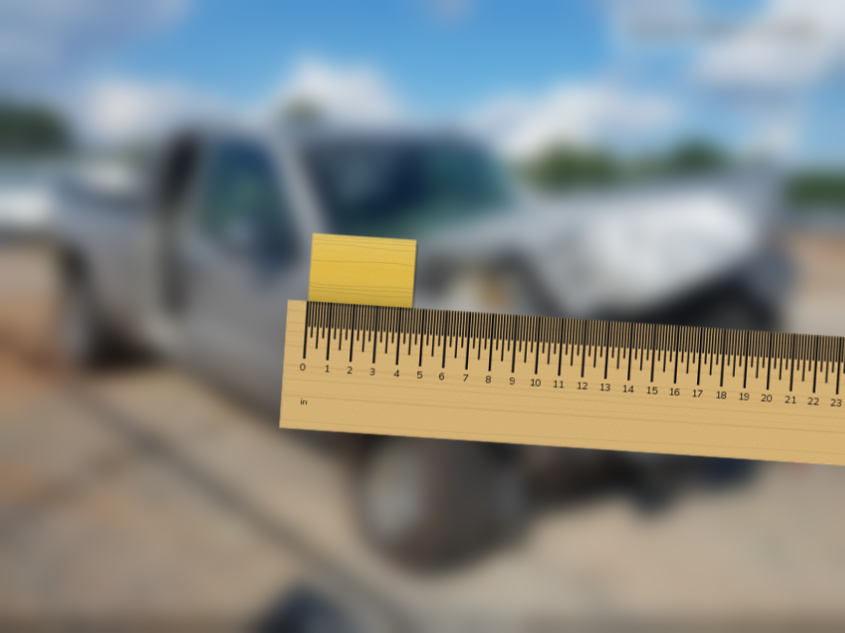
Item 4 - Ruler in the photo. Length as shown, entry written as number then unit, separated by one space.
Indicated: 4.5 in
